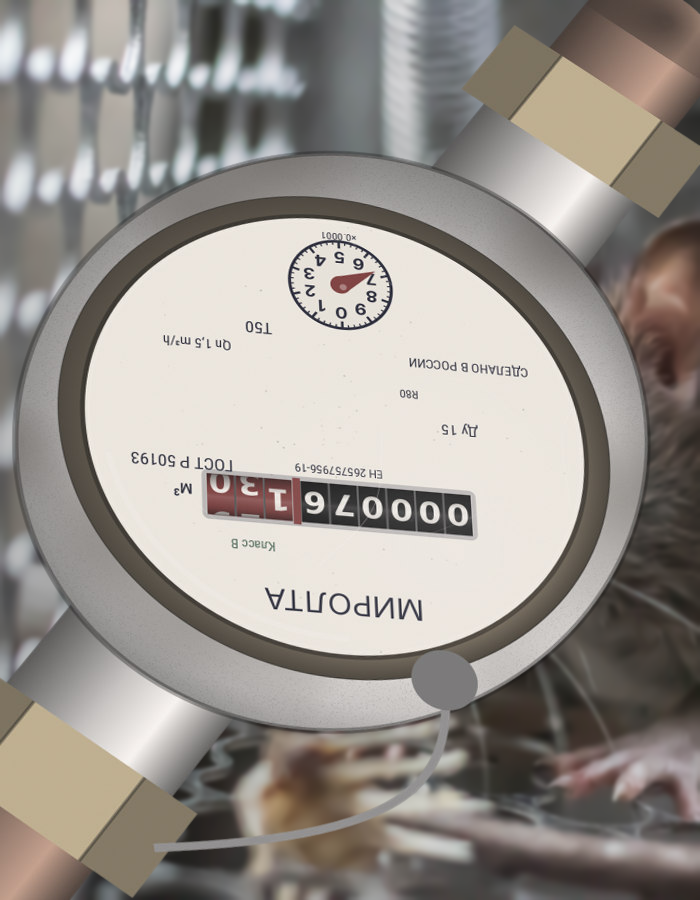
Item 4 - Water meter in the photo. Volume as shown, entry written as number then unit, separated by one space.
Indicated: 76.1296 m³
